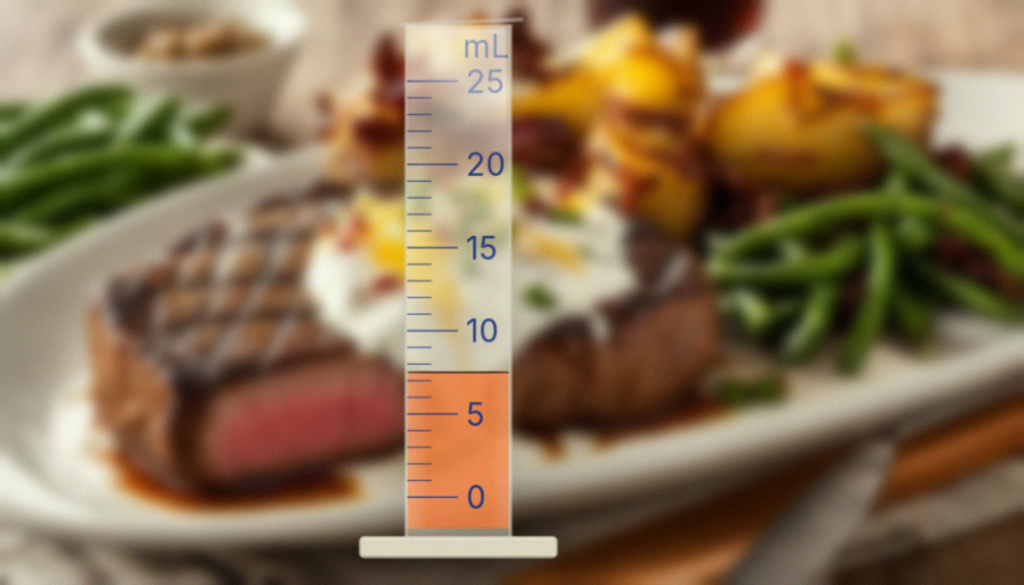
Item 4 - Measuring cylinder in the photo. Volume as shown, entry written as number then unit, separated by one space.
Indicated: 7.5 mL
